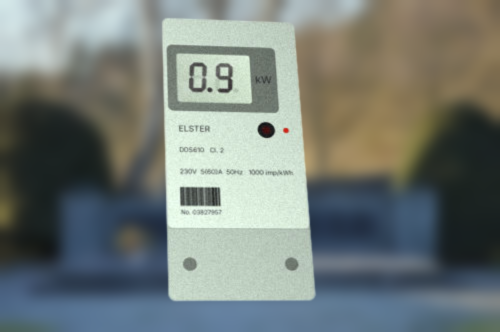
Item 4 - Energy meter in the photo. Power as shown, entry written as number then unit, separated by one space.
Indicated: 0.9 kW
